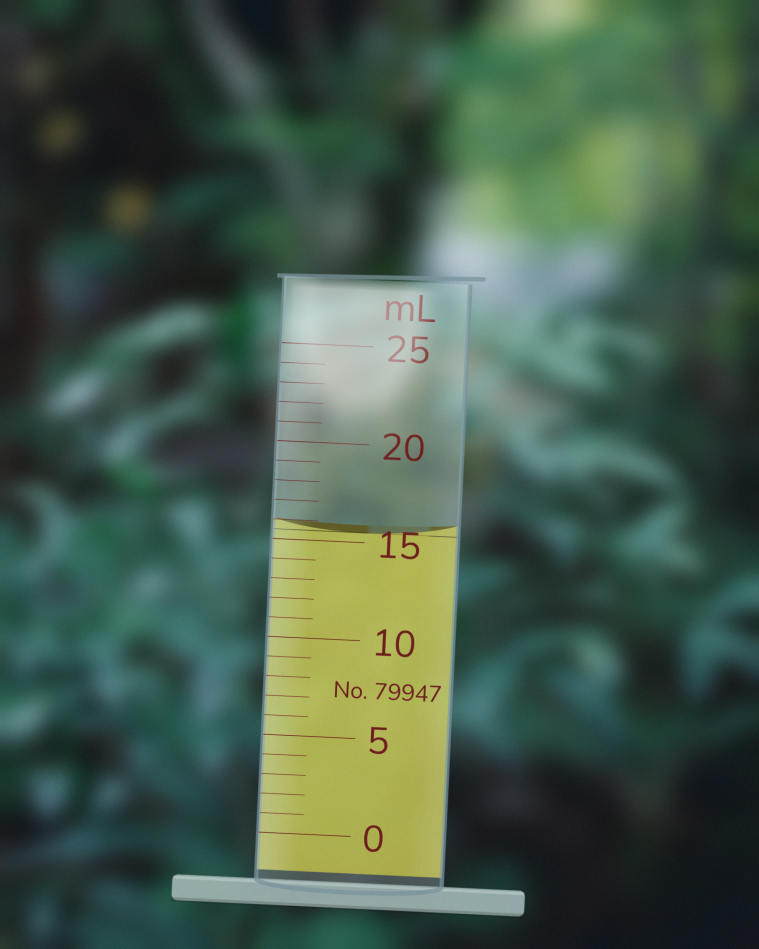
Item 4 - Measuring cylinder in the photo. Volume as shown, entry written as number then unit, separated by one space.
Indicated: 15.5 mL
